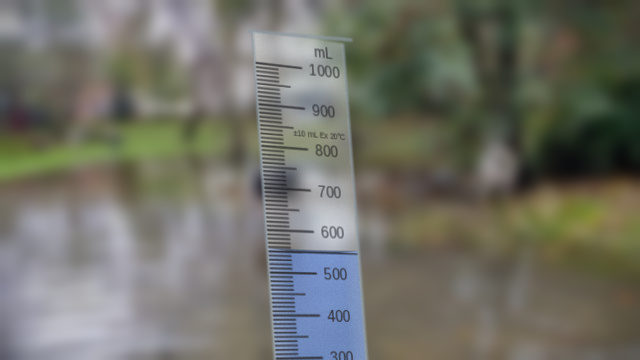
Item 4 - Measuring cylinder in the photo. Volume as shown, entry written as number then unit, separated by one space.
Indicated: 550 mL
